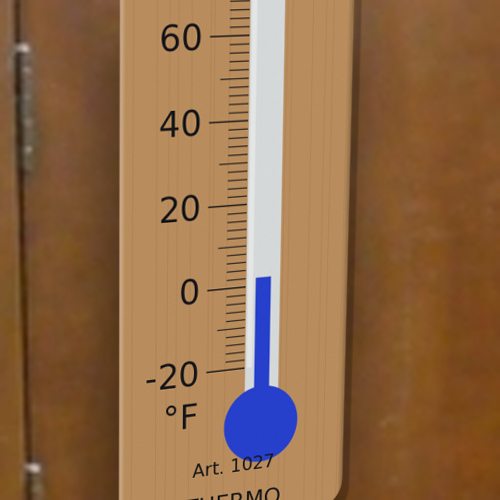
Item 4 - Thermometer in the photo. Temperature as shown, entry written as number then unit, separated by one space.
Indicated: 2 °F
